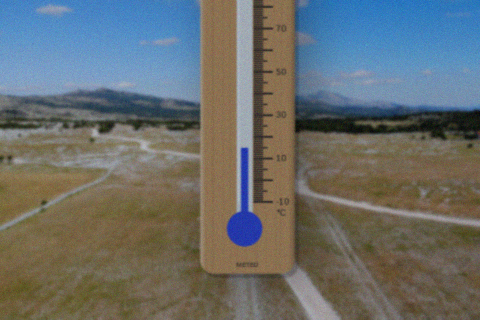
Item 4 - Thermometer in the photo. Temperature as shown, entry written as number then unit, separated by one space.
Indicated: 15 °C
